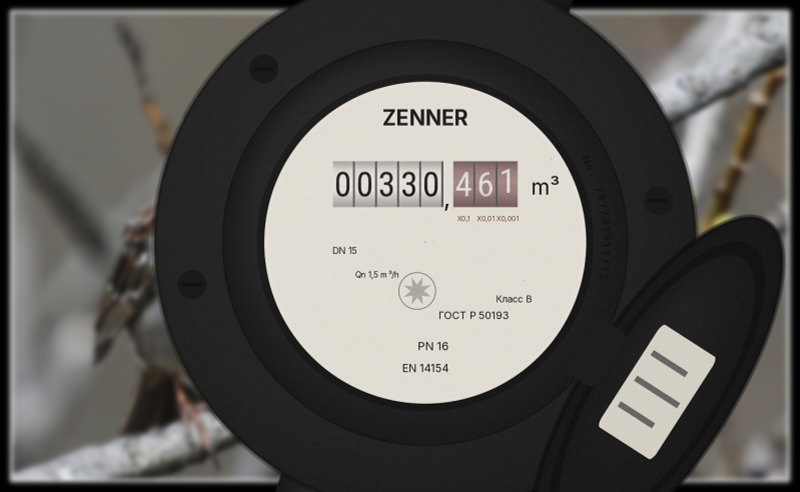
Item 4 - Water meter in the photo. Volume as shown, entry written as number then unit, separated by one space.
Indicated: 330.461 m³
